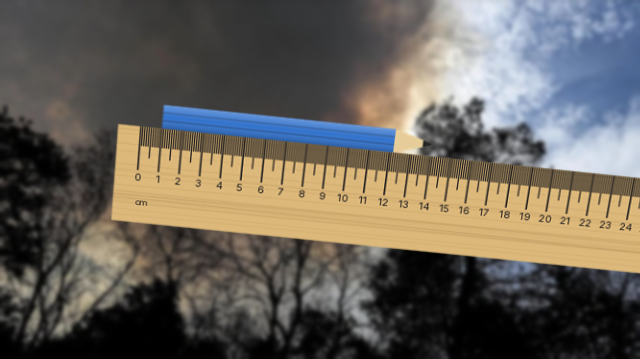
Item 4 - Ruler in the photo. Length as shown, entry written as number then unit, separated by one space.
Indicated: 13 cm
